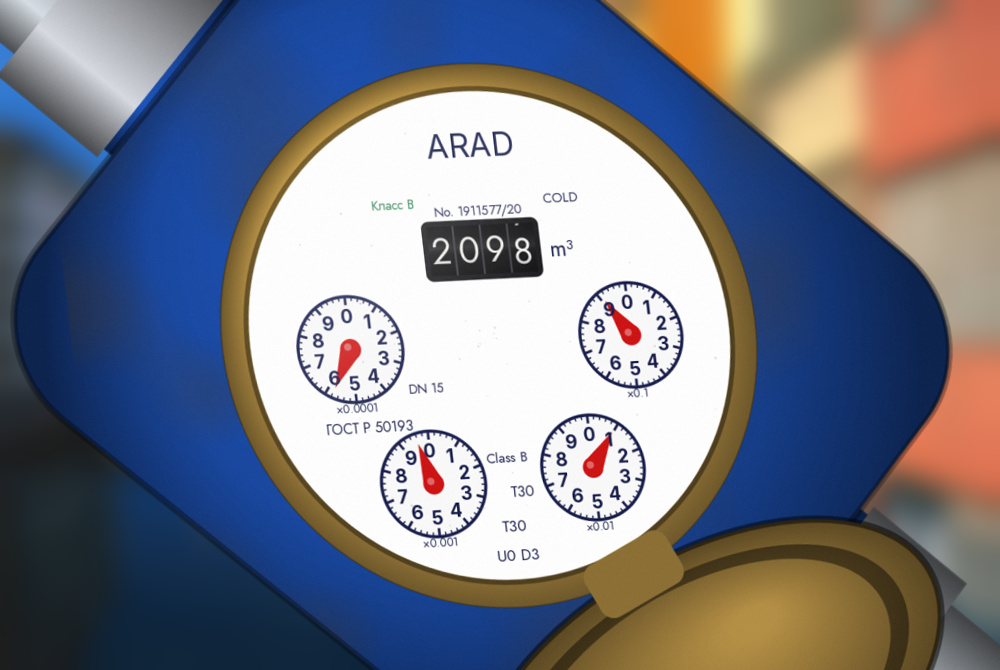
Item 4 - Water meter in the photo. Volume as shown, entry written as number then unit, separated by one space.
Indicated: 2097.9095 m³
